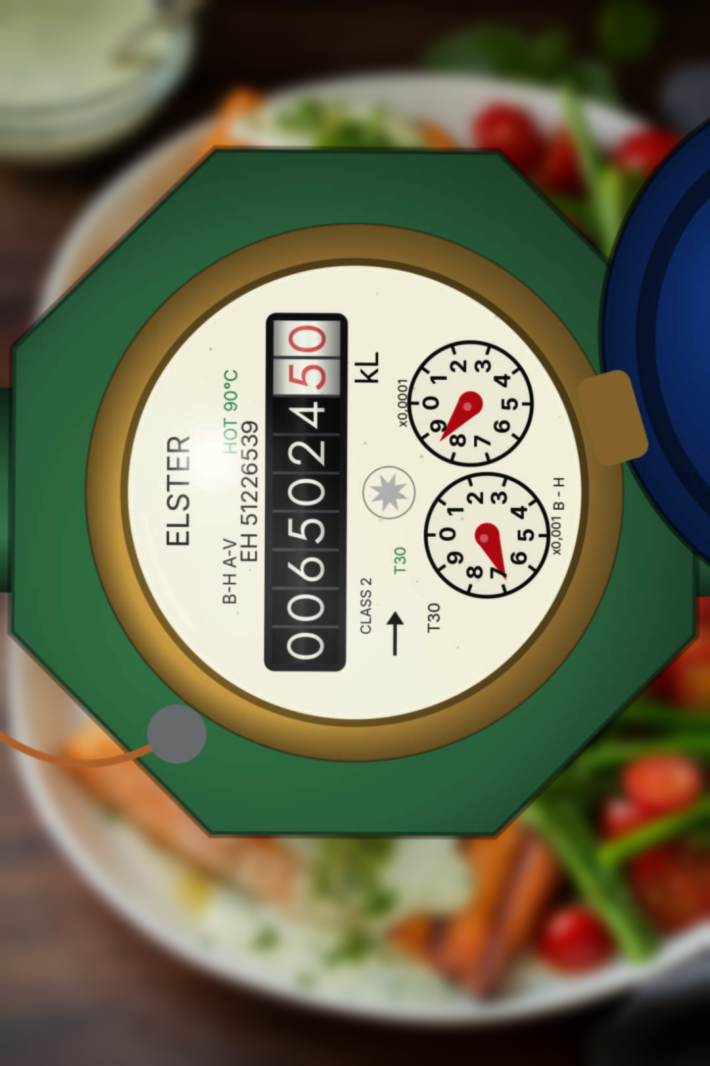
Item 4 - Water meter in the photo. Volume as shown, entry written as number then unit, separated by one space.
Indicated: 65024.5068 kL
